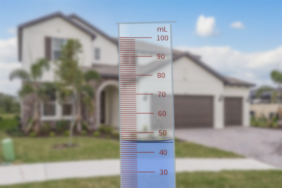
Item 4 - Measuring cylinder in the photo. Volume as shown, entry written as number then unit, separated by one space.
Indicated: 45 mL
